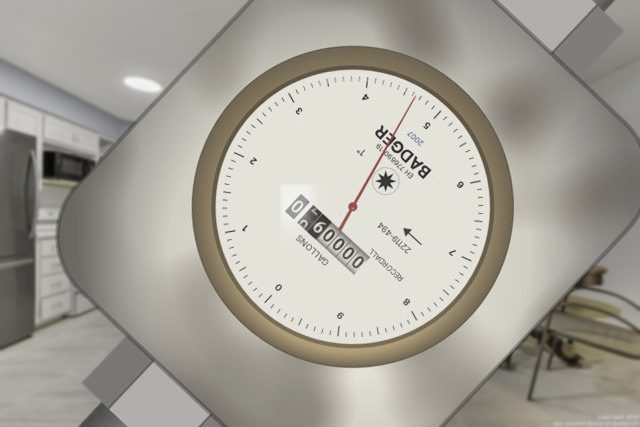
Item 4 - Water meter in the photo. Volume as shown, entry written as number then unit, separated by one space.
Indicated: 964.6 gal
